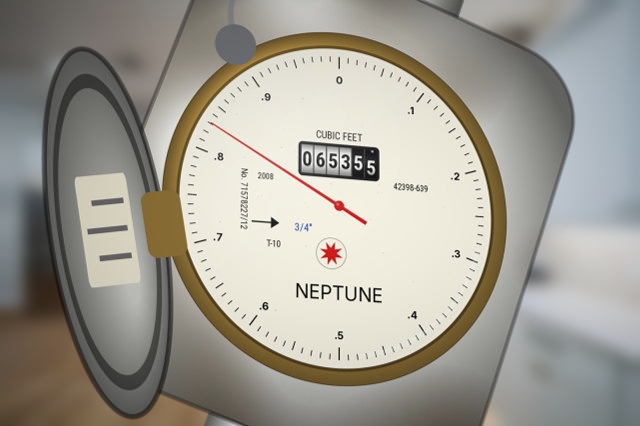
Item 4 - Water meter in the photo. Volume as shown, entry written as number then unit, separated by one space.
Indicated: 65354.83 ft³
